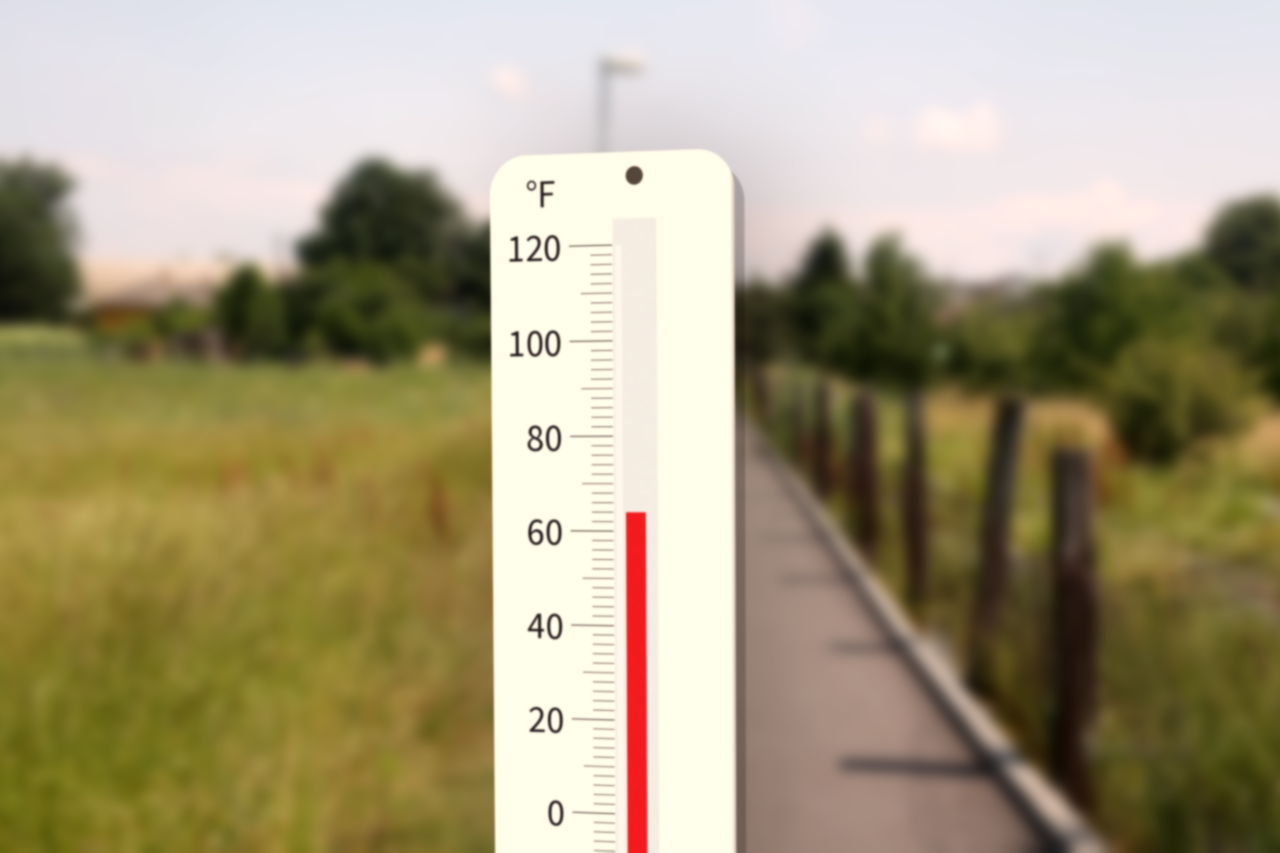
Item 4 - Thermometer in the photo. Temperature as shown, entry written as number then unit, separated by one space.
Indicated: 64 °F
